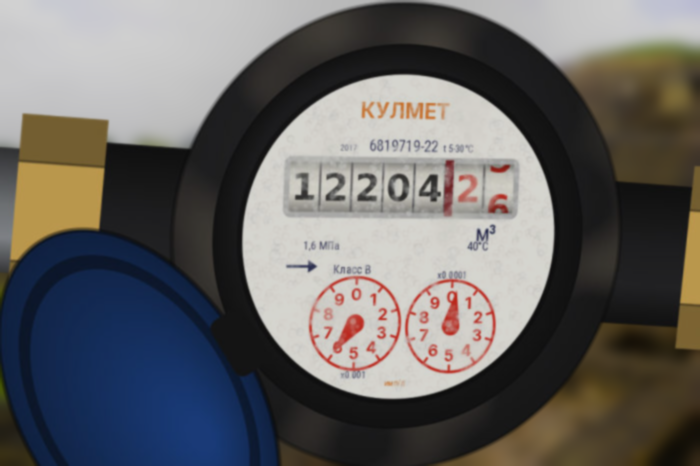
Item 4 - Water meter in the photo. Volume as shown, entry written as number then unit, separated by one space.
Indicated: 12204.2560 m³
